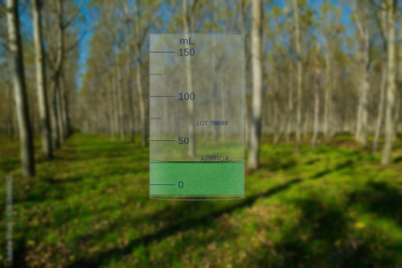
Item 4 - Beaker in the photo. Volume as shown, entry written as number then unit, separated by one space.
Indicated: 25 mL
